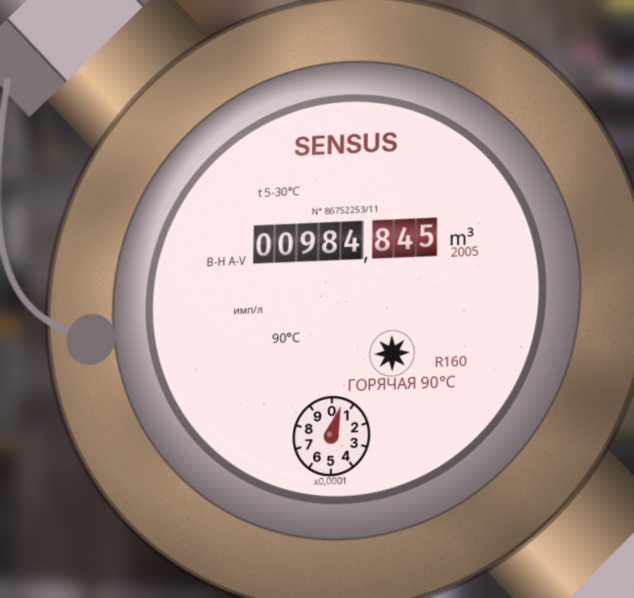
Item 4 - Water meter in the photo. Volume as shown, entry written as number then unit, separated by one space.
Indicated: 984.8450 m³
